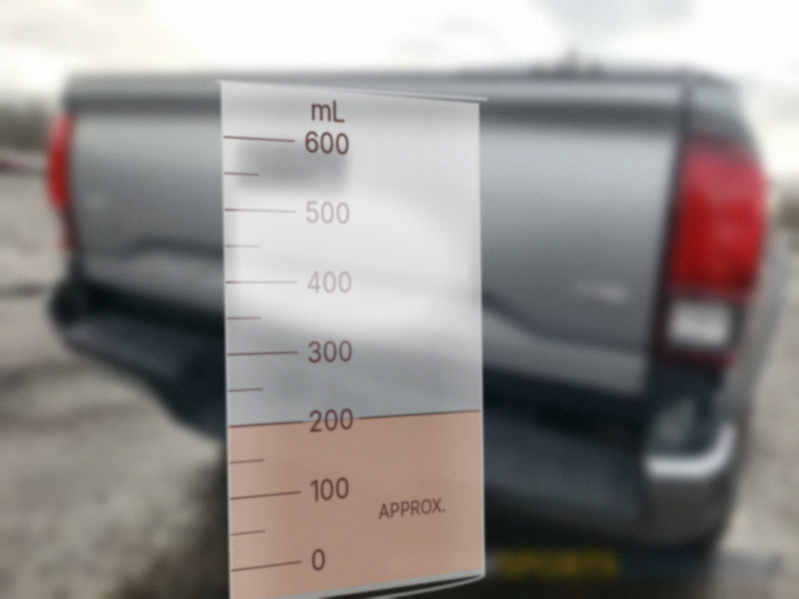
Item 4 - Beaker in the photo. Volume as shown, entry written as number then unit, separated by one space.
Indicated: 200 mL
